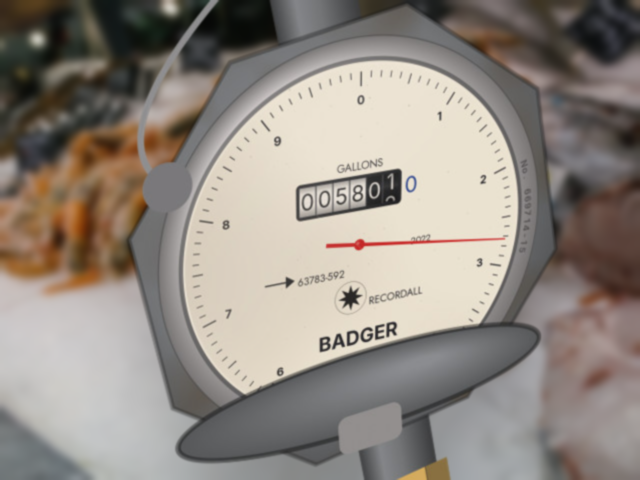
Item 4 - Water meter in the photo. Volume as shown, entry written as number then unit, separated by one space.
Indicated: 58012.7 gal
